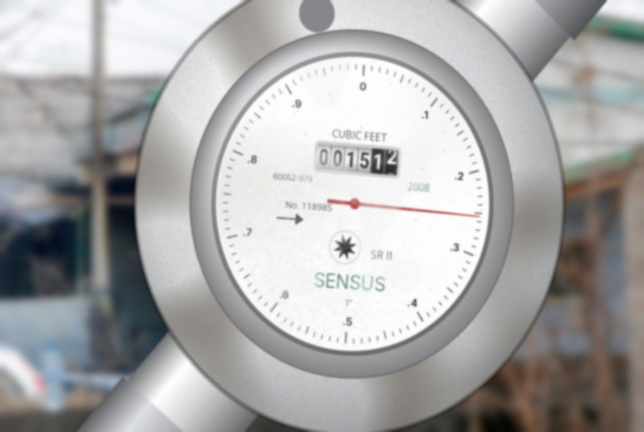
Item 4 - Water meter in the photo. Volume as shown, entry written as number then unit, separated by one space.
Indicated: 1512.25 ft³
